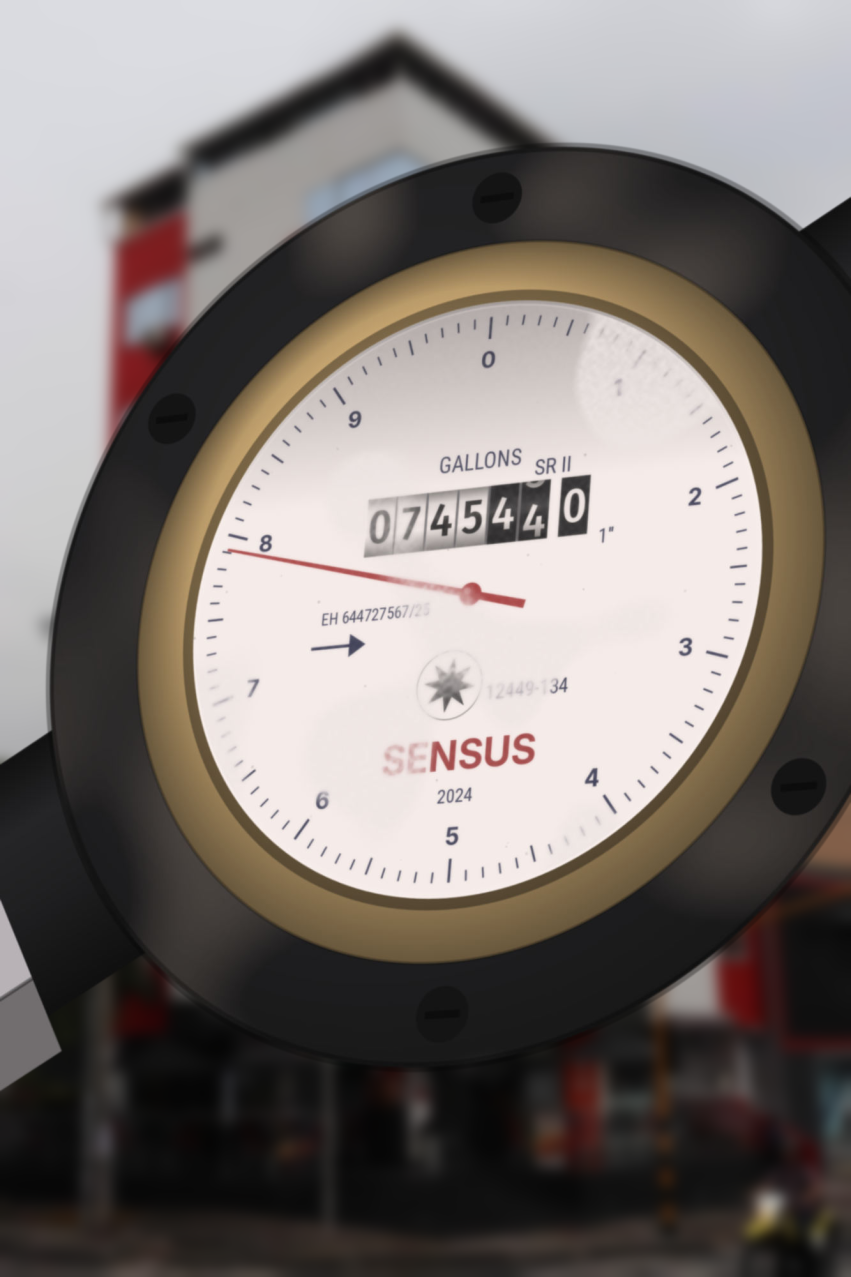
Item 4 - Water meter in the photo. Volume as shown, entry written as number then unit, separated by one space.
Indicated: 745437.9 gal
